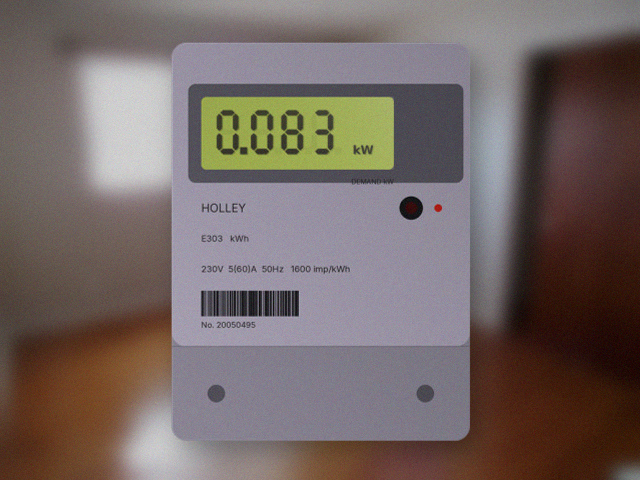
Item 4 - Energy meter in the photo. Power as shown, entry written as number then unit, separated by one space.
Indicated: 0.083 kW
